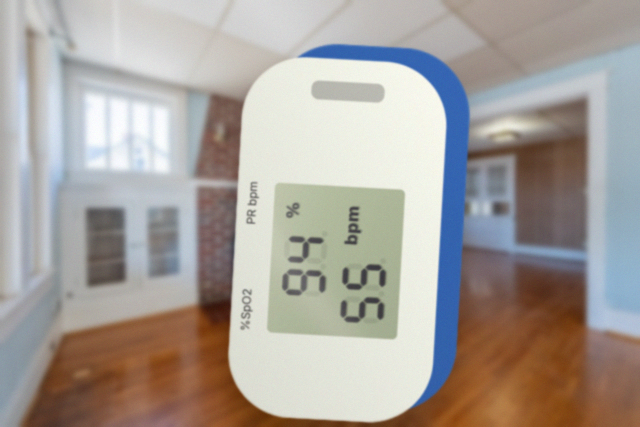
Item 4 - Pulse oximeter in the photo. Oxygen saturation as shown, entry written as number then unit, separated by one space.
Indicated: 94 %
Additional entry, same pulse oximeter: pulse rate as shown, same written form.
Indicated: 55 bpm
